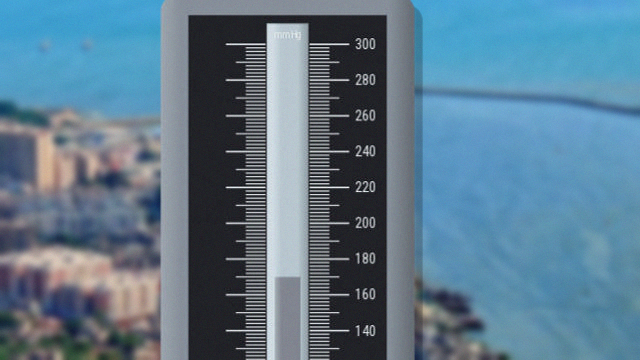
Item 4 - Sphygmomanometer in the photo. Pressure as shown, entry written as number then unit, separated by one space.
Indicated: 170 mmHg
